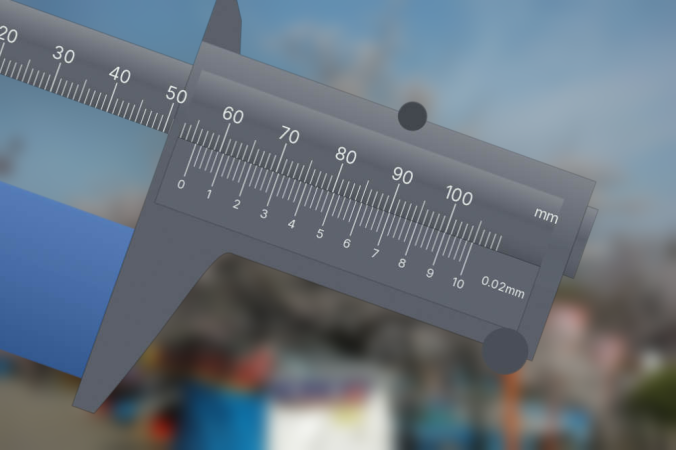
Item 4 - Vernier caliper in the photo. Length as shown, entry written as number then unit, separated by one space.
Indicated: 55.8 mm
